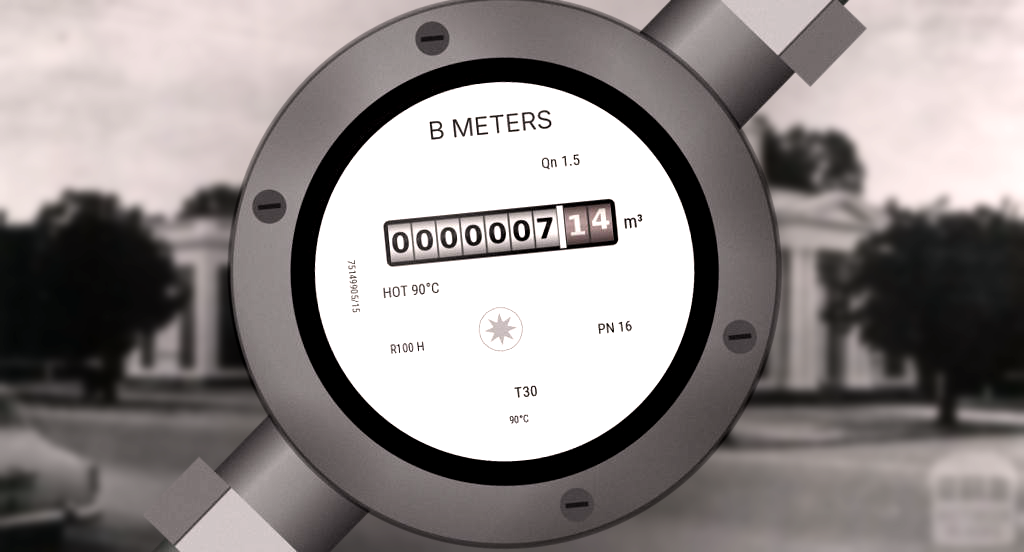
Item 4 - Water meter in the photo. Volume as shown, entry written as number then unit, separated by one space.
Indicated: 7.14 m³
